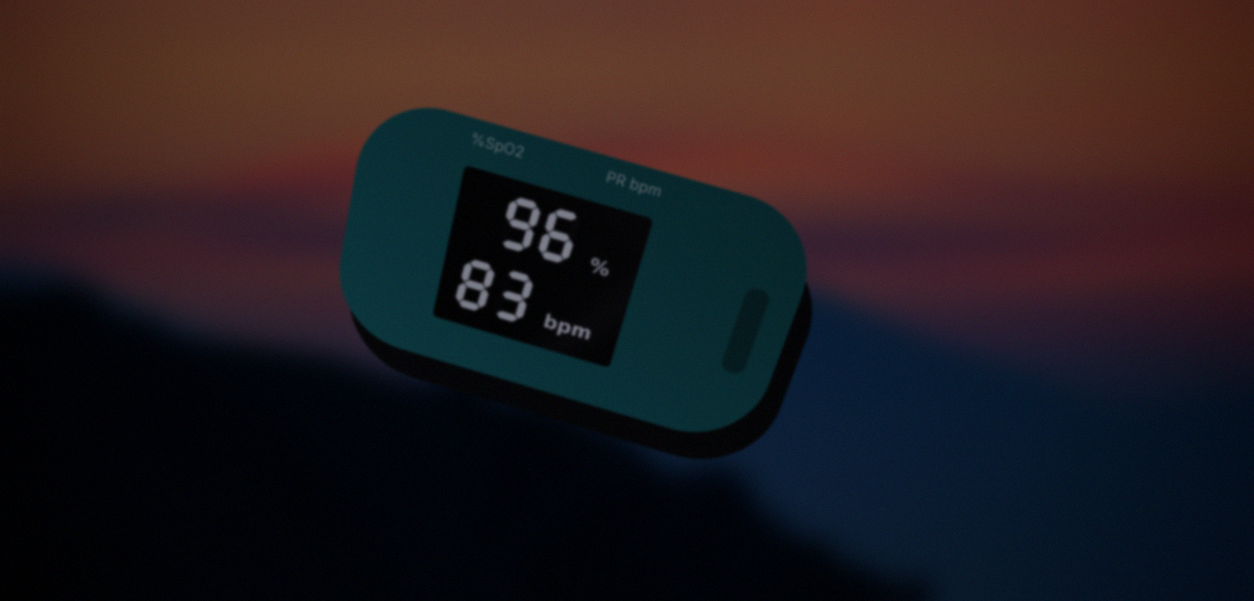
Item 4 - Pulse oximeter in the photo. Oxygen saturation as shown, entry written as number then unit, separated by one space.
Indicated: 96 %
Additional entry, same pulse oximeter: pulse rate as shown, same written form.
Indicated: 83 bpm
